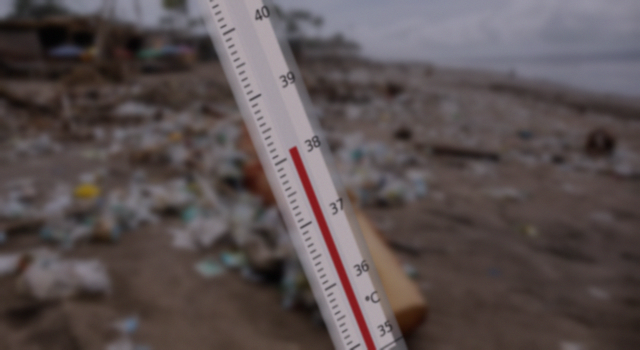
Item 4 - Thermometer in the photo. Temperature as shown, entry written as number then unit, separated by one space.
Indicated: 38.1 °C
